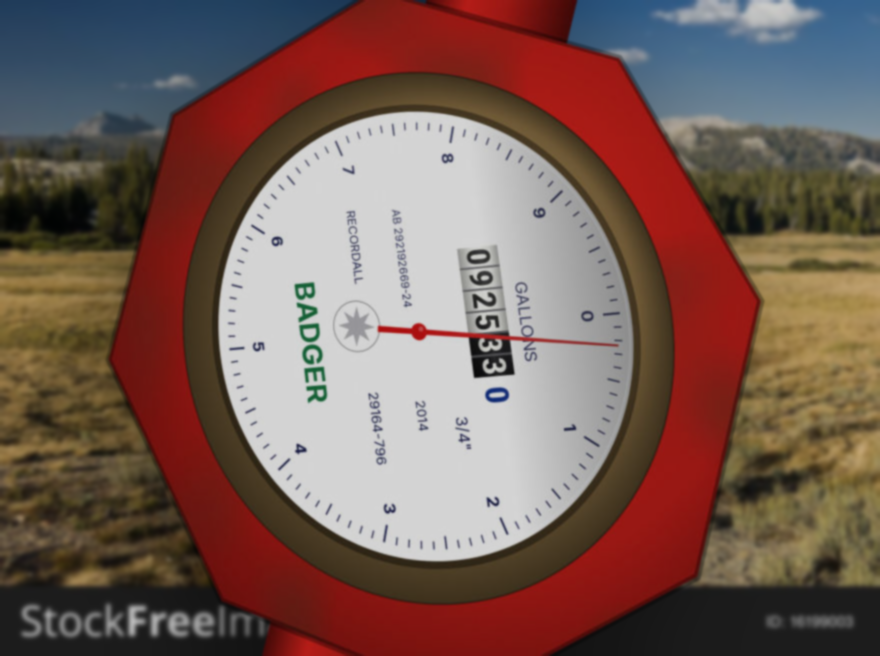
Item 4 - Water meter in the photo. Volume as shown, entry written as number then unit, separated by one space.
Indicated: 925330.2 gal
